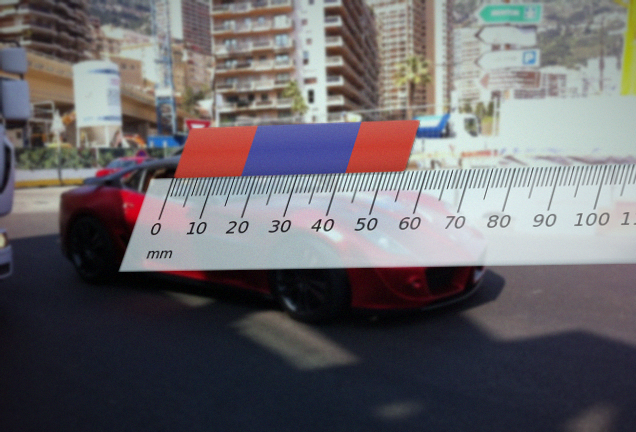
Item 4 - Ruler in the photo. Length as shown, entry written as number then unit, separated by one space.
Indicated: 55 mm
